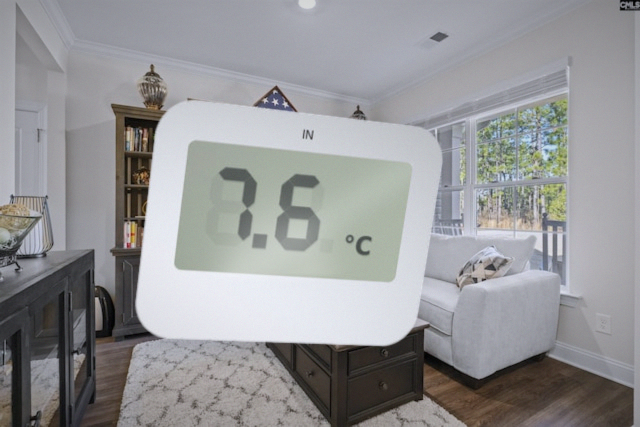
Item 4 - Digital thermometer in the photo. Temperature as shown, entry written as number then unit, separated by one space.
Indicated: 7.6 °C
